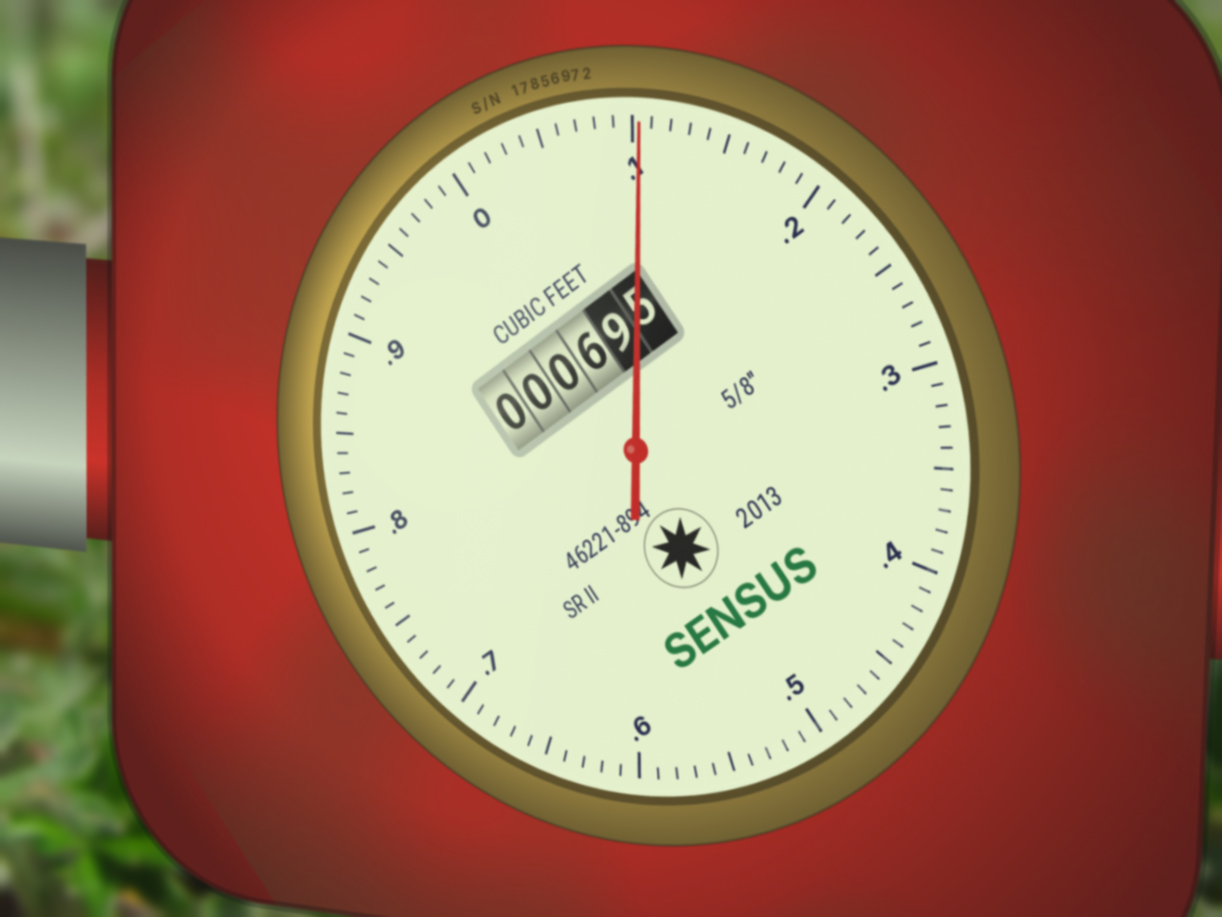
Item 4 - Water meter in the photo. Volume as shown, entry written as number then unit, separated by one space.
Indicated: 695.10 ft³
